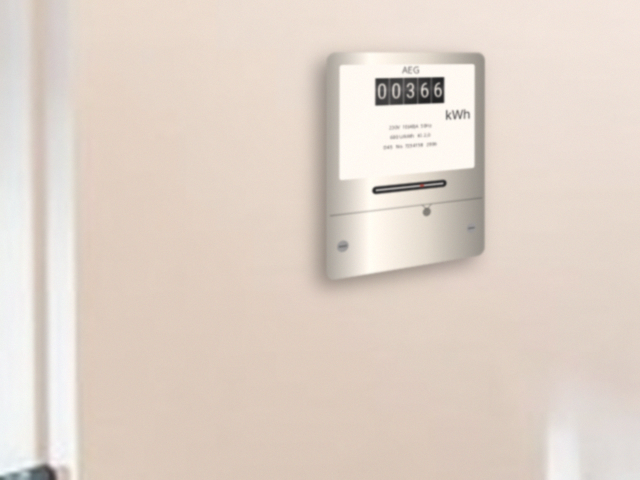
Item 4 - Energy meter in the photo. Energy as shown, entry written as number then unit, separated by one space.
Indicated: 366 kWh
